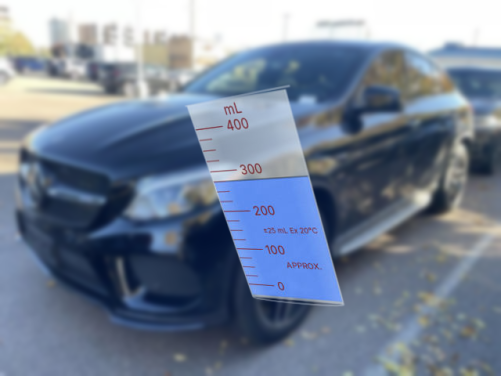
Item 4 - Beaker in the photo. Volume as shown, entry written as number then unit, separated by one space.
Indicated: 275 mL
